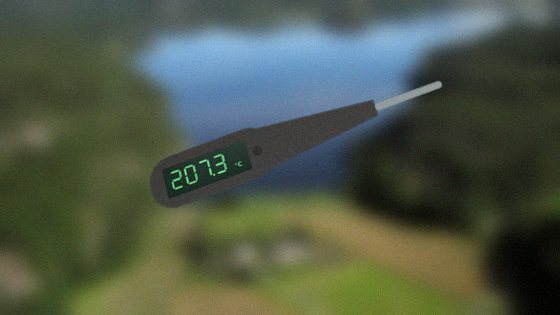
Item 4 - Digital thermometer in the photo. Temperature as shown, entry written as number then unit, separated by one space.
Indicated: 207.3 °C
